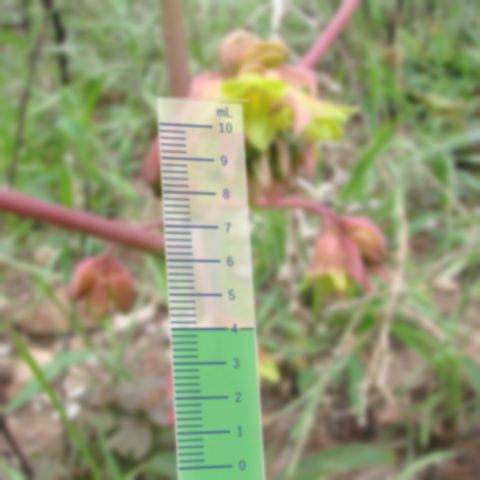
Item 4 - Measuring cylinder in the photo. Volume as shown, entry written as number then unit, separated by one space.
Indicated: 4 mL
